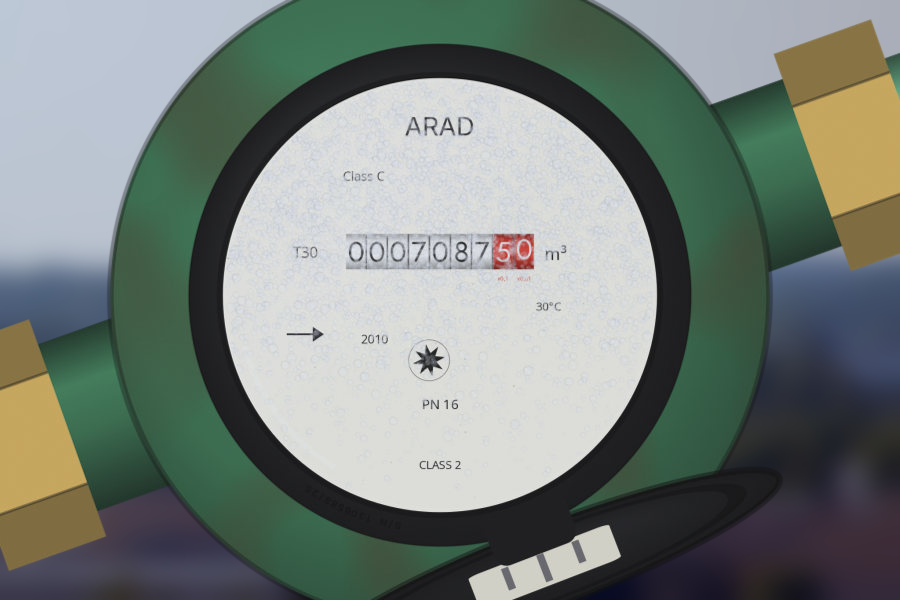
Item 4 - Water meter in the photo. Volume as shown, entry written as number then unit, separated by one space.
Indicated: 7087.50 m³
